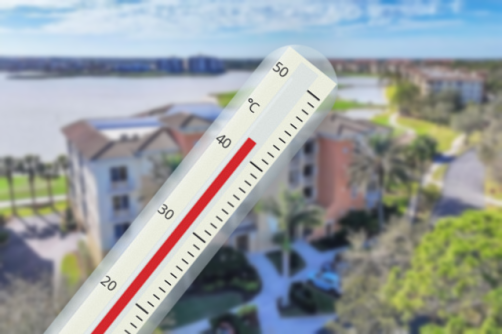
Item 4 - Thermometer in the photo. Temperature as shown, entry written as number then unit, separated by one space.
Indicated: 42 °C
